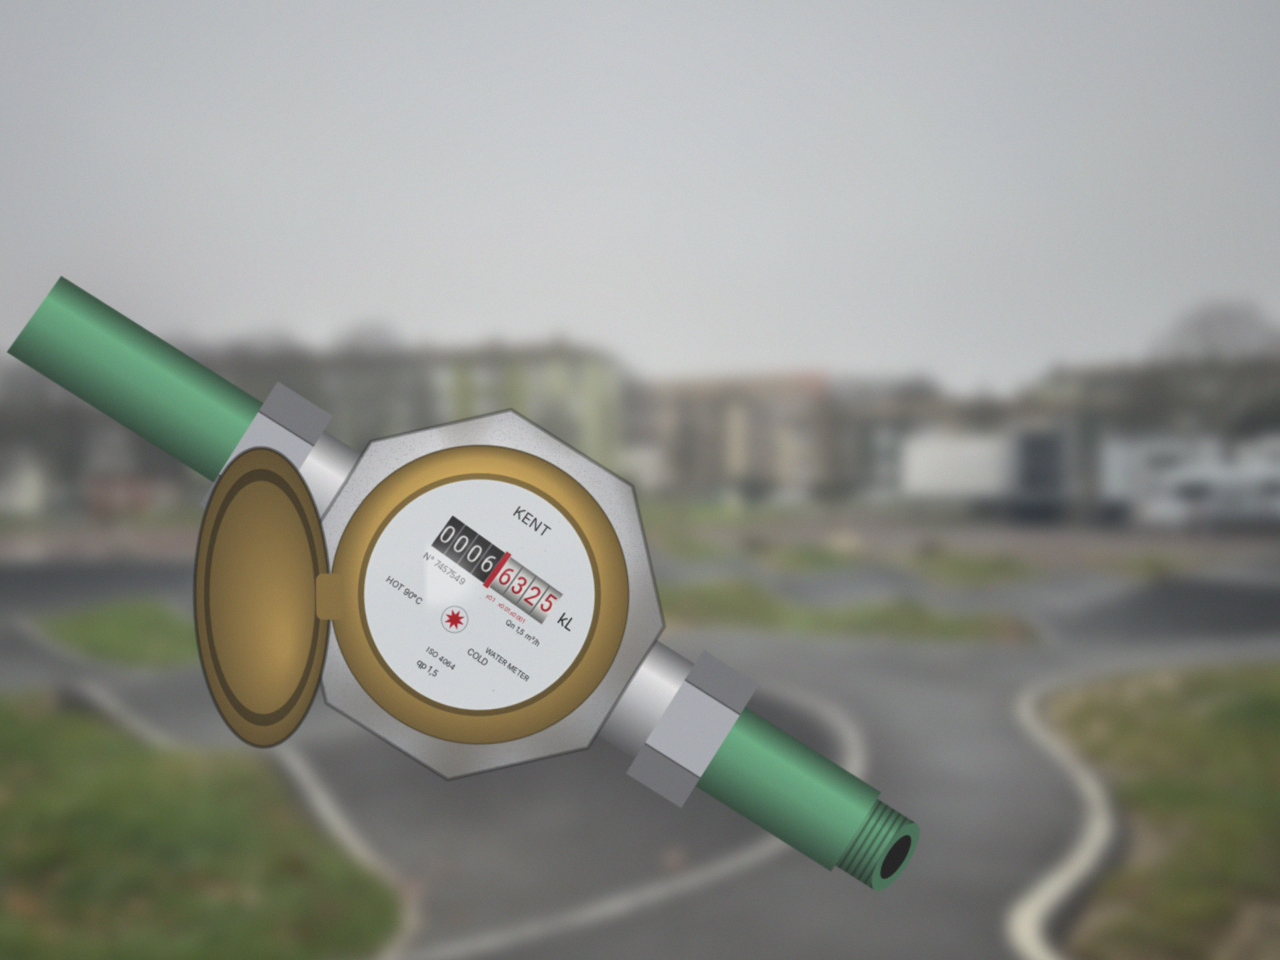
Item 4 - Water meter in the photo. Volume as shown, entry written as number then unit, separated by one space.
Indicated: 6.6325 kL
